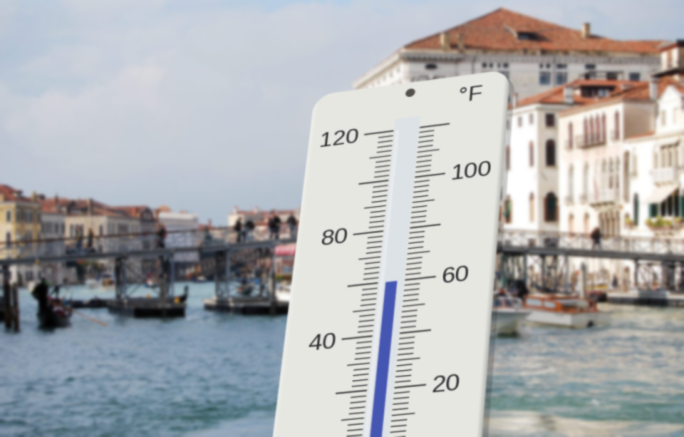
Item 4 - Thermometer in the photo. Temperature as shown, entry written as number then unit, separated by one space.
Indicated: 60 °F
